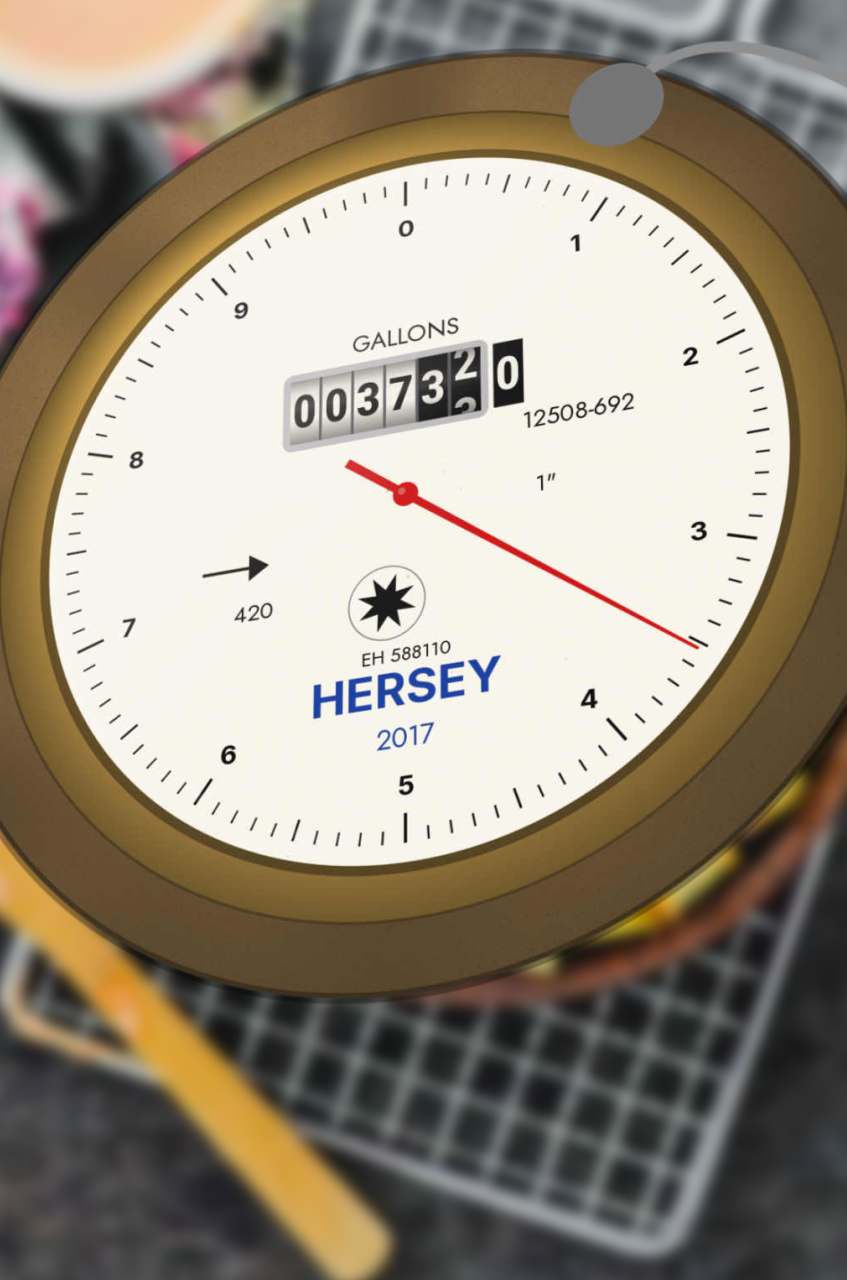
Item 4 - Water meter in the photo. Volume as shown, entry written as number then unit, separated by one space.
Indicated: 37323.5 gal
